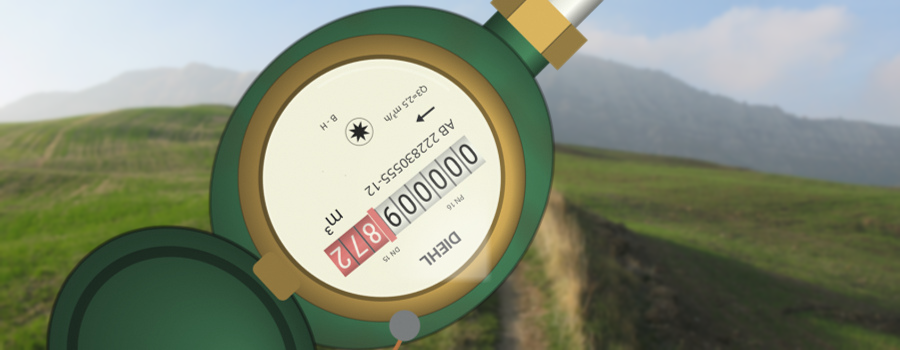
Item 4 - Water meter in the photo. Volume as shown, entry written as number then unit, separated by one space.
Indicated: 9.872 m³
